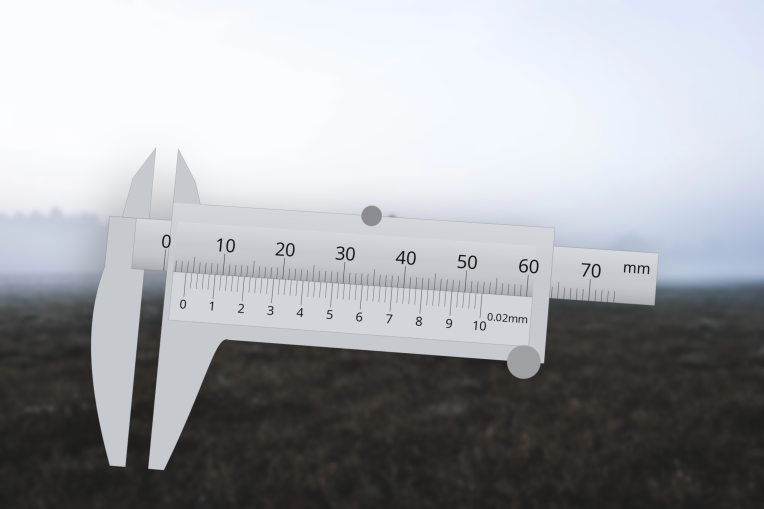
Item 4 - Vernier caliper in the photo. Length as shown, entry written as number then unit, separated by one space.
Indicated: 3.8 mm
